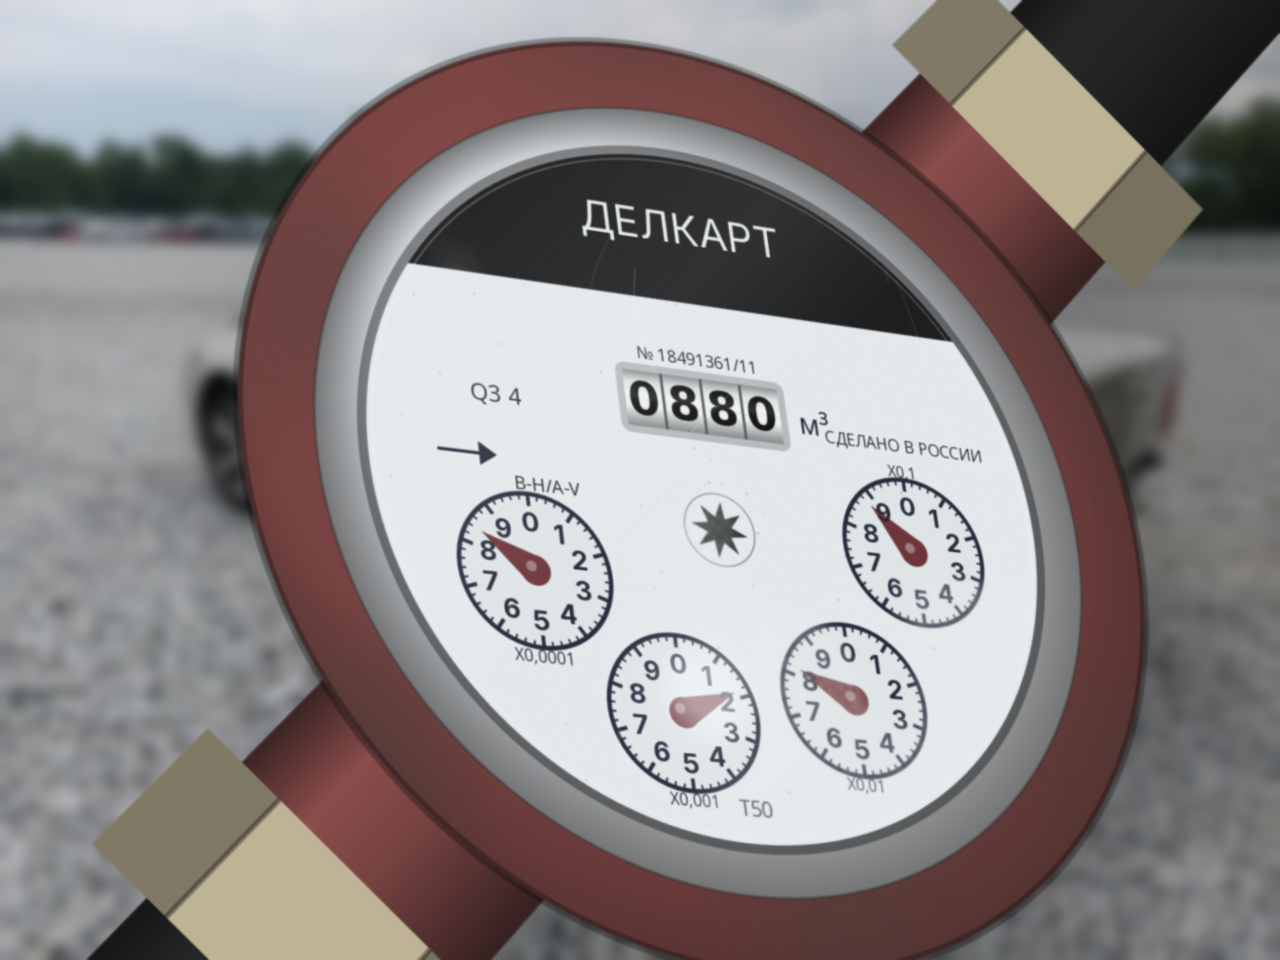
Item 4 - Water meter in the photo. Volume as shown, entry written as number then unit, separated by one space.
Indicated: 880.8818 m³
